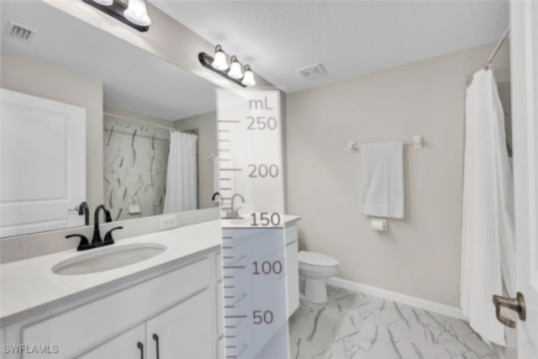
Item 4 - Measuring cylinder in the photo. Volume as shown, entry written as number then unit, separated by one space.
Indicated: 140 mL
